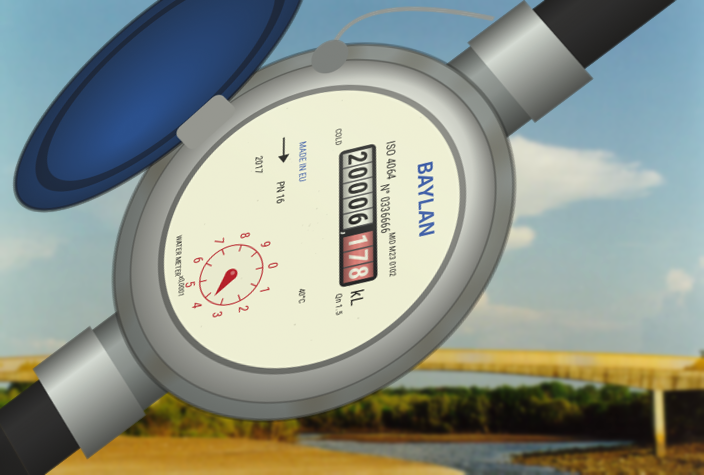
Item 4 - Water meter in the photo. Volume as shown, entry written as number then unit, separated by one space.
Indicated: 20006.1783 kL
